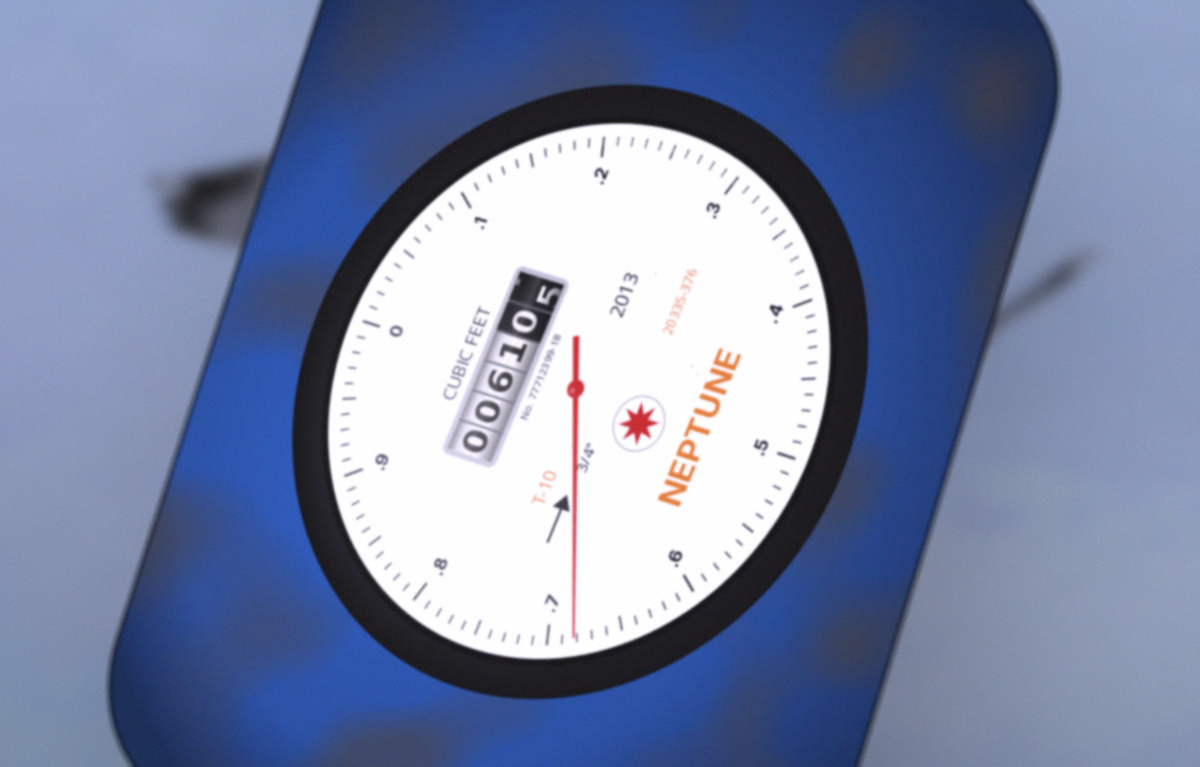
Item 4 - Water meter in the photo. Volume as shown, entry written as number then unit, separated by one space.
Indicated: 6104.68 ft³
